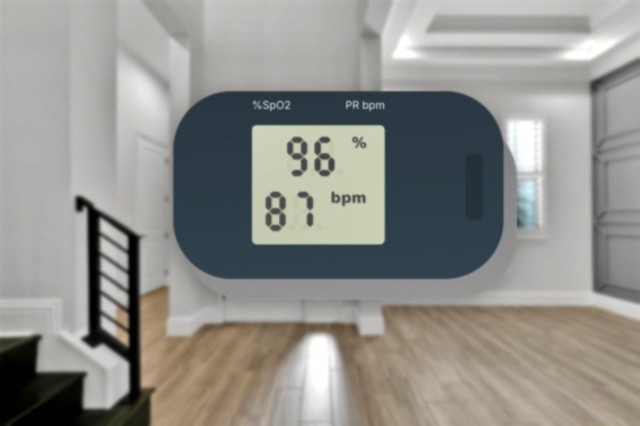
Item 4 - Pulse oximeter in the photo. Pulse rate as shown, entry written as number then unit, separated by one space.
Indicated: 87 bpm
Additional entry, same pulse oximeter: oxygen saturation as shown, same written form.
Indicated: 96 %
